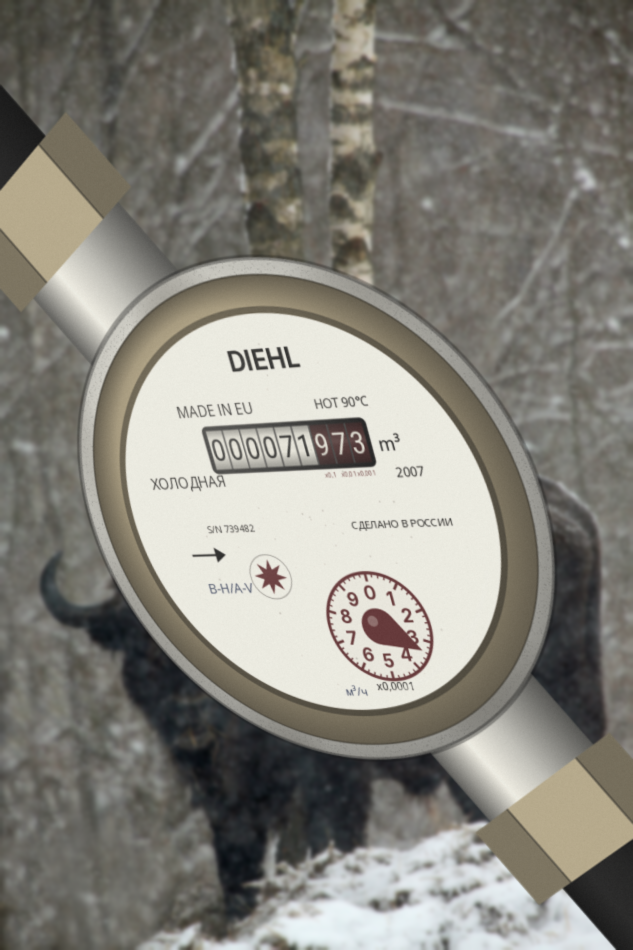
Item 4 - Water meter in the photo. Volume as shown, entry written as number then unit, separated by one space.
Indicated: 71.9733 m³
